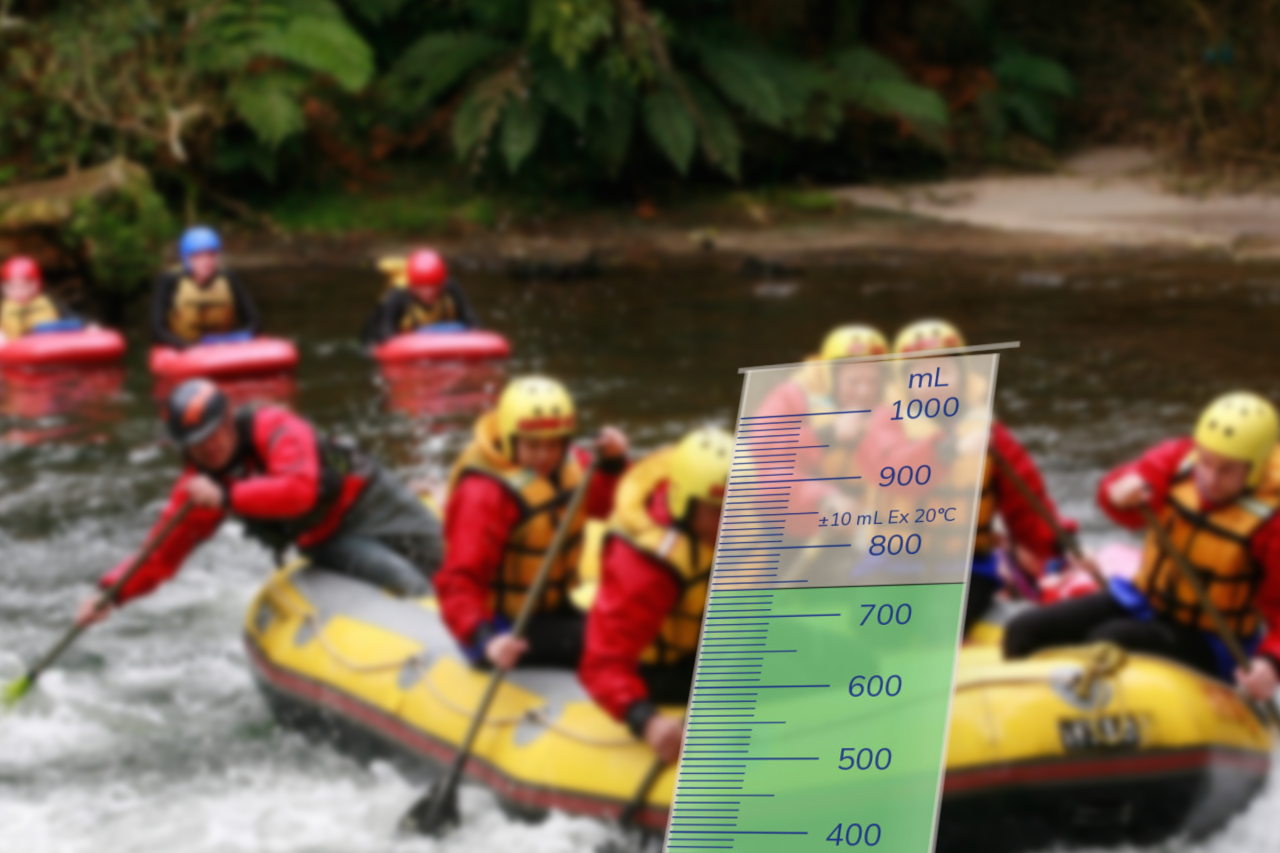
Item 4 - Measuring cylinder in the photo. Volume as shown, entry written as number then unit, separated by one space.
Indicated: 740 mL
